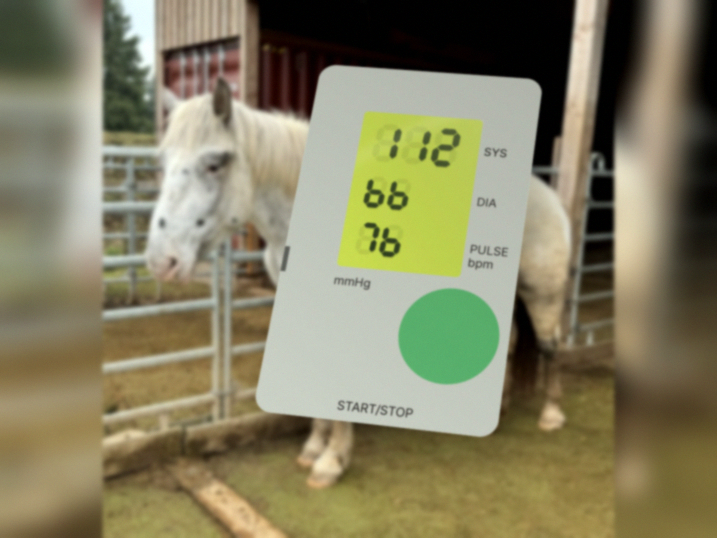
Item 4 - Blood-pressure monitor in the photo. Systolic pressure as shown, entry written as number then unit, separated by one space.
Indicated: 112 mmHg
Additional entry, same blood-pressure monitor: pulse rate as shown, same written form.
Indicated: 76 bpm
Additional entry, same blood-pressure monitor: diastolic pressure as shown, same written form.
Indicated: 66 mmHg
